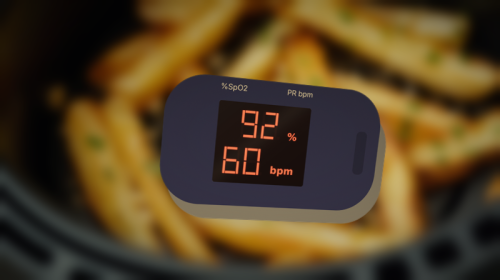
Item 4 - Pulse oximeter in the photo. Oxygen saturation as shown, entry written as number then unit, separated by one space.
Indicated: 92 %
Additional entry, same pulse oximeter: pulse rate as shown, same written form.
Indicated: 60 bpm
